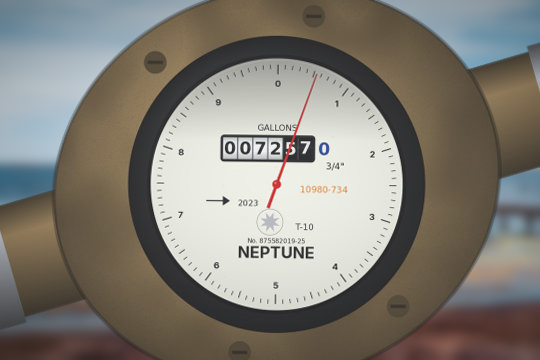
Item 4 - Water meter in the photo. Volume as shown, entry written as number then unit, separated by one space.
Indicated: 72570.5 gal
